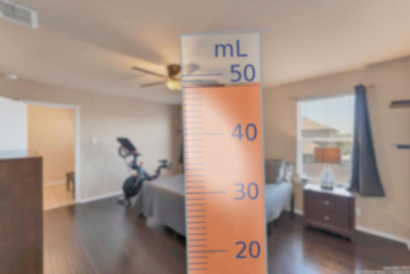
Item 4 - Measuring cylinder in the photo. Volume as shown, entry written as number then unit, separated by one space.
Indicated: 48 mL
